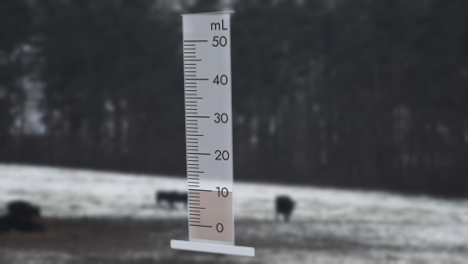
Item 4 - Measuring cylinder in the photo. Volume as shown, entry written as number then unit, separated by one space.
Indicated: 10 mL
